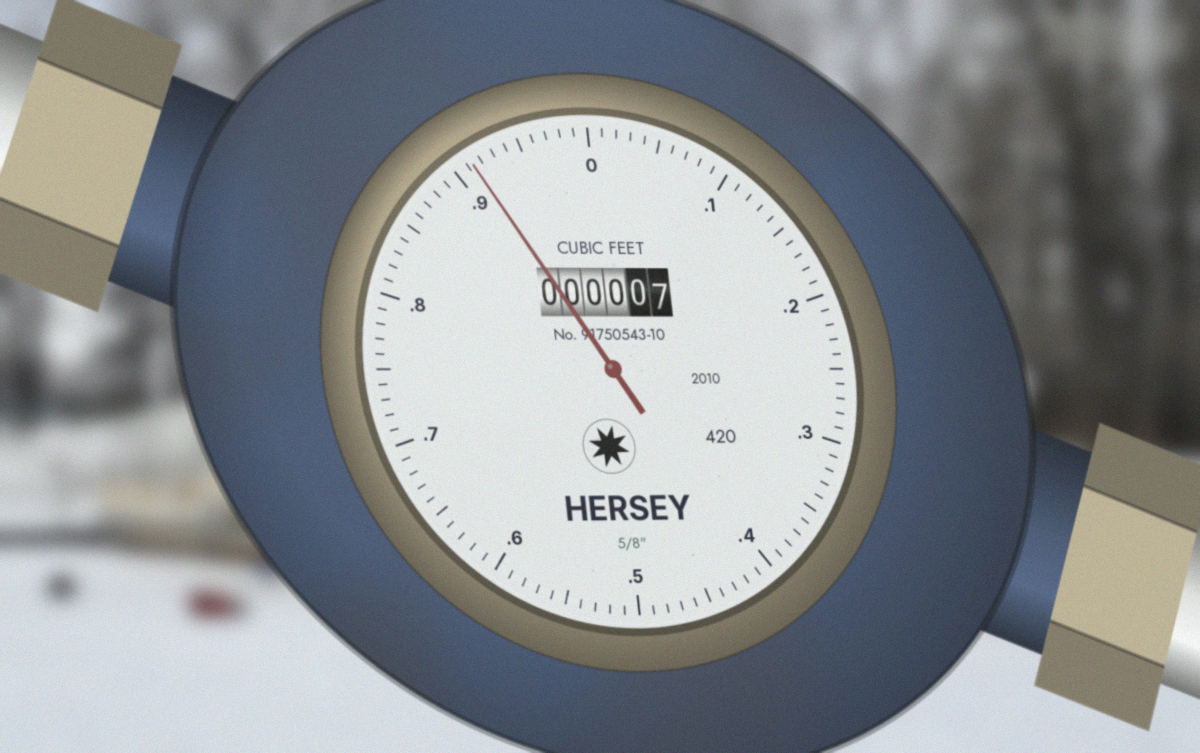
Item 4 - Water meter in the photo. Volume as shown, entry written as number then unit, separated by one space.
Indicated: 6.91 ft³
